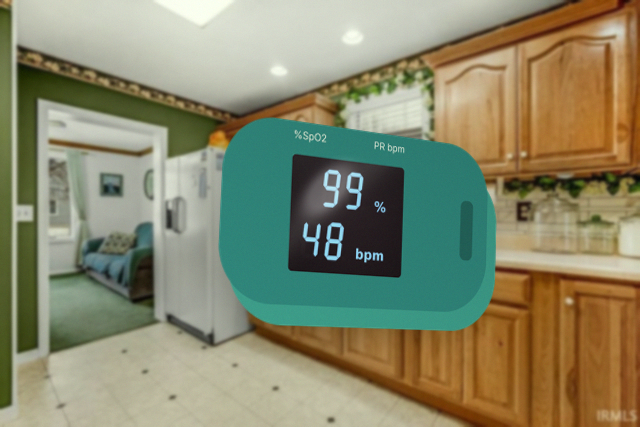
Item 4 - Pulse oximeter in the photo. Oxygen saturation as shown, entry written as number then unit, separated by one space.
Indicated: 99 %
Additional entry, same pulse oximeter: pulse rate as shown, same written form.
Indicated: 48 bpm
